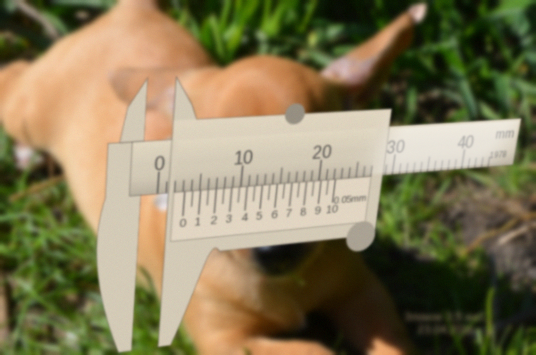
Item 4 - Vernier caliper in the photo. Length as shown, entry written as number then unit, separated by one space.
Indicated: 3.2 mm
